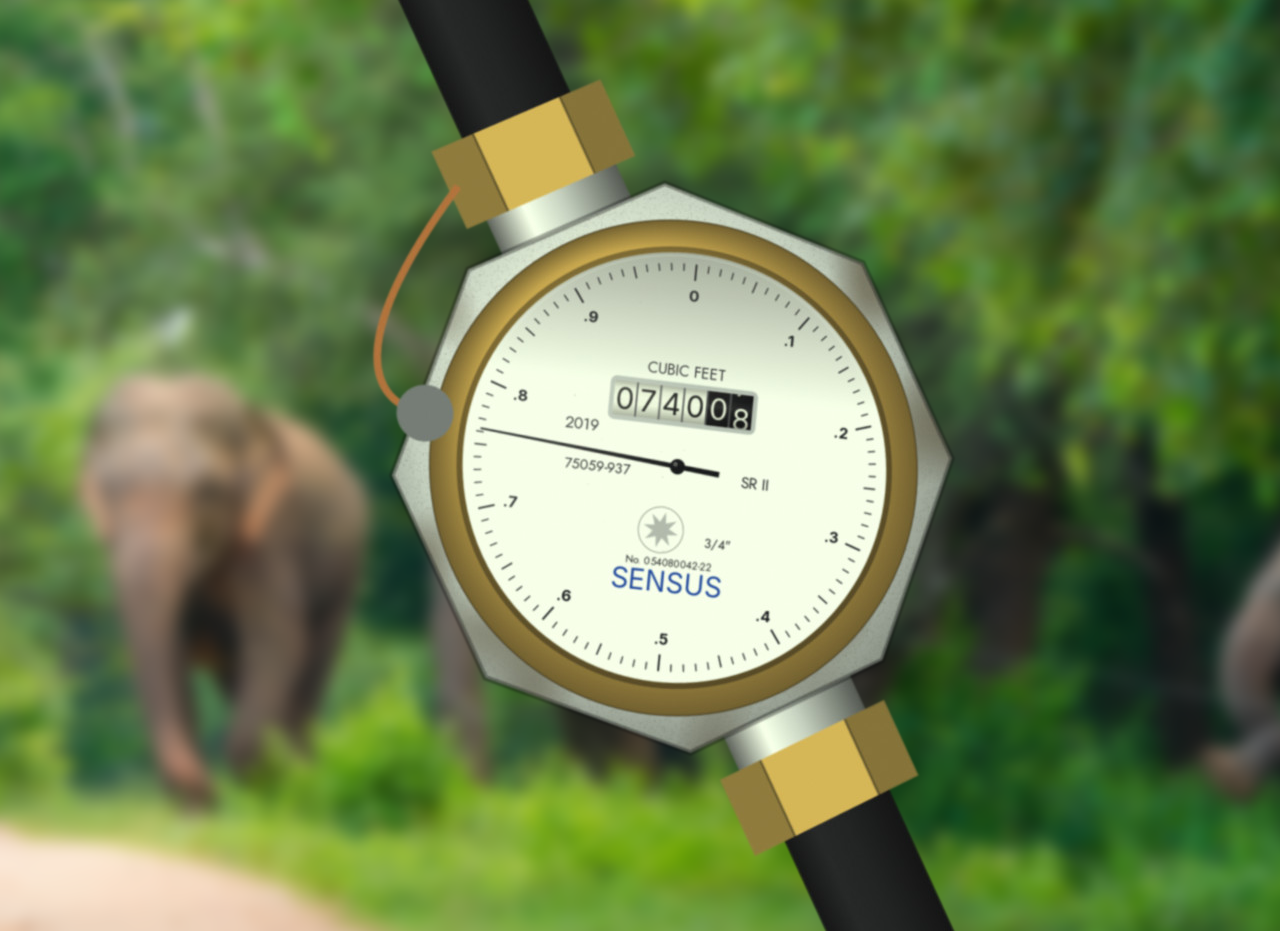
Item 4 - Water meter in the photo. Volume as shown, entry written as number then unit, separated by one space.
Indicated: 74007.76 ft³
